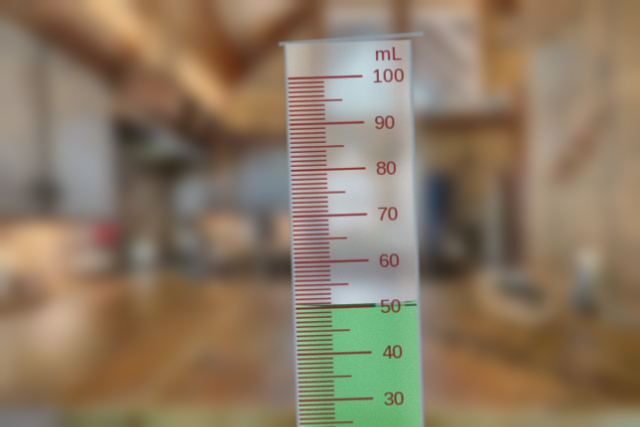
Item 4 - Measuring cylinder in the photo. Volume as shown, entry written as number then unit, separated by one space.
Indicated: 50 mL
